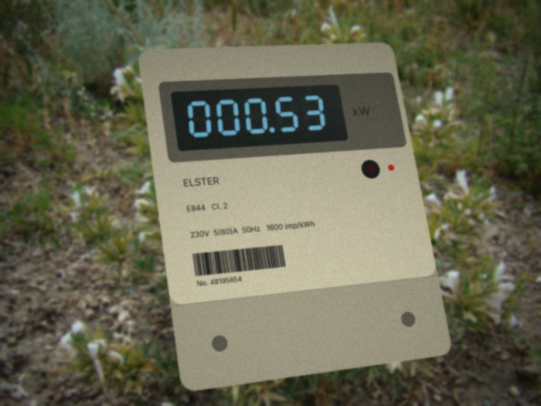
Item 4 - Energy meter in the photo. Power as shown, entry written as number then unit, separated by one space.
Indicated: 0.53 kW
